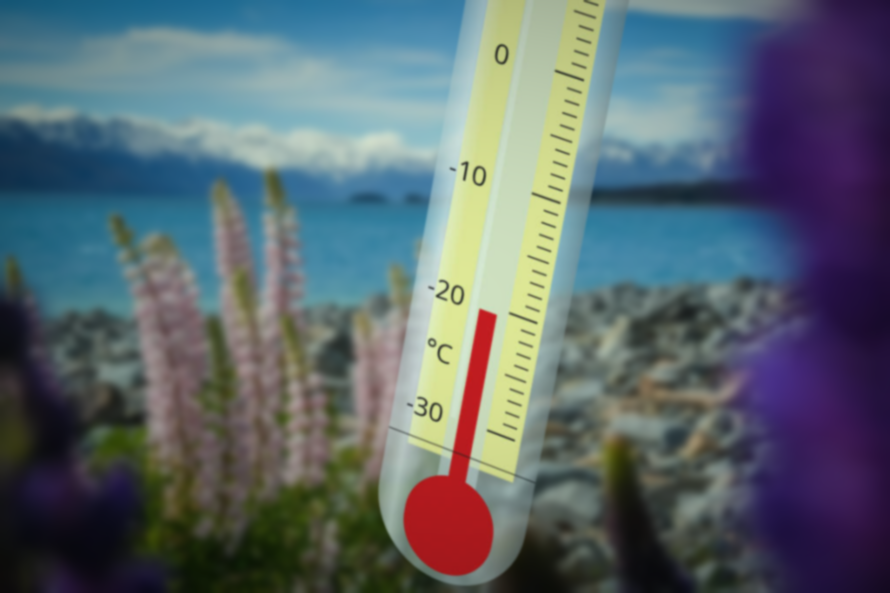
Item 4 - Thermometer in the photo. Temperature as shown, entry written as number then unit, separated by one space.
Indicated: -20.5 °C
